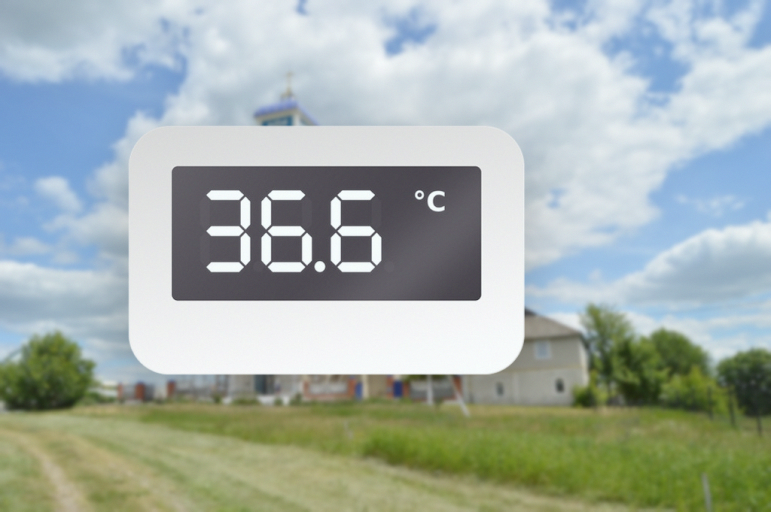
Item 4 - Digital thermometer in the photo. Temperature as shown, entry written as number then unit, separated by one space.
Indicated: 36.6 °C
